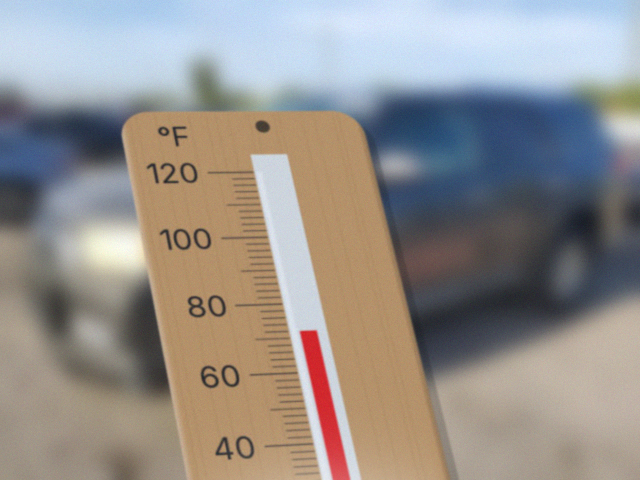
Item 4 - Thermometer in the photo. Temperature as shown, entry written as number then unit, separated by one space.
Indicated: 72 °F
